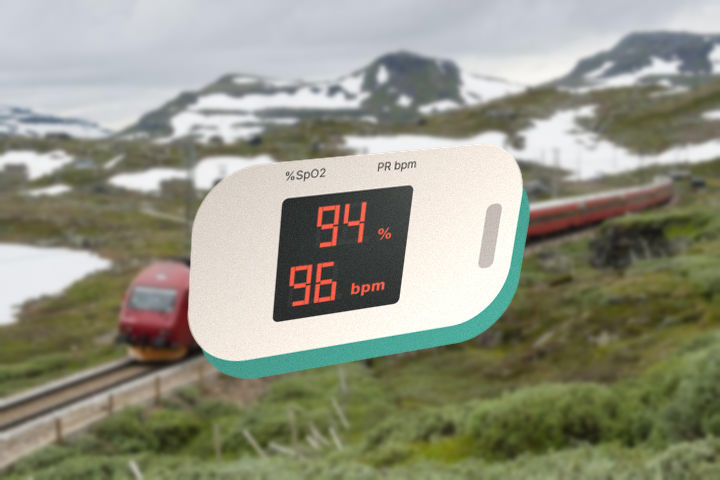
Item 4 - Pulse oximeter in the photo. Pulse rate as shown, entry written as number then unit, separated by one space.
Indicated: 96 bpm
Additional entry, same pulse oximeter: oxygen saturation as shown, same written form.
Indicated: 94 %
